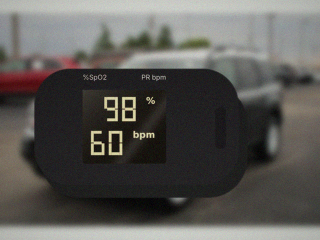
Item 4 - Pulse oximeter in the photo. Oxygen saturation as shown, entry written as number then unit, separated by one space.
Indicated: 98 %
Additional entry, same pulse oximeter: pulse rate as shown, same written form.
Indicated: 60 bpm
